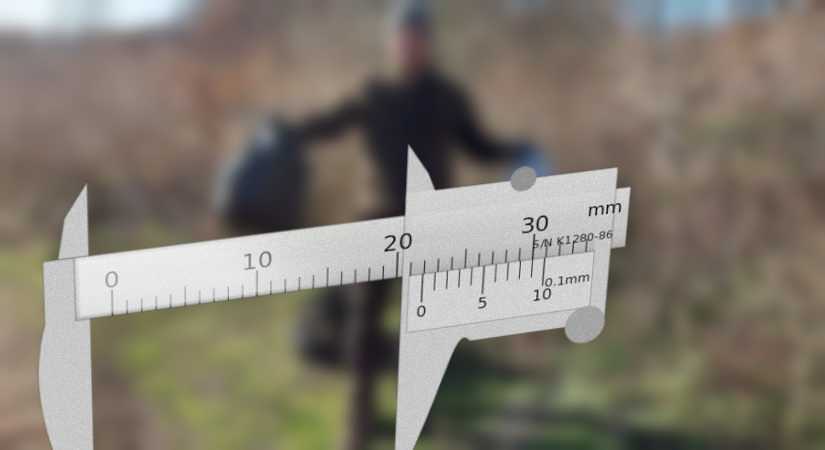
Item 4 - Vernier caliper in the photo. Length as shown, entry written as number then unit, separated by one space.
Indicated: 21.9 mm
